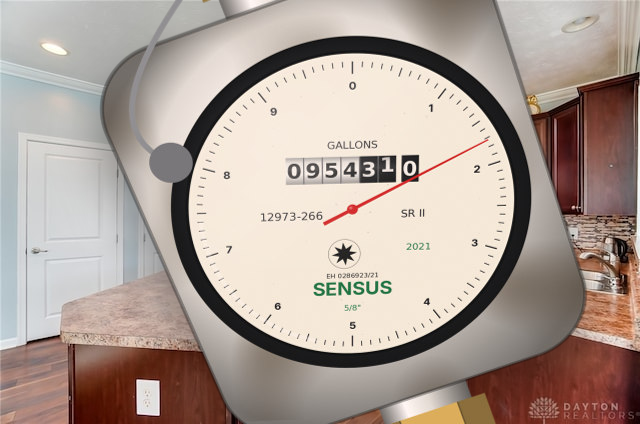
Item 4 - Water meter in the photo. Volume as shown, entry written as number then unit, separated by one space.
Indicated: 954311.7 gal
